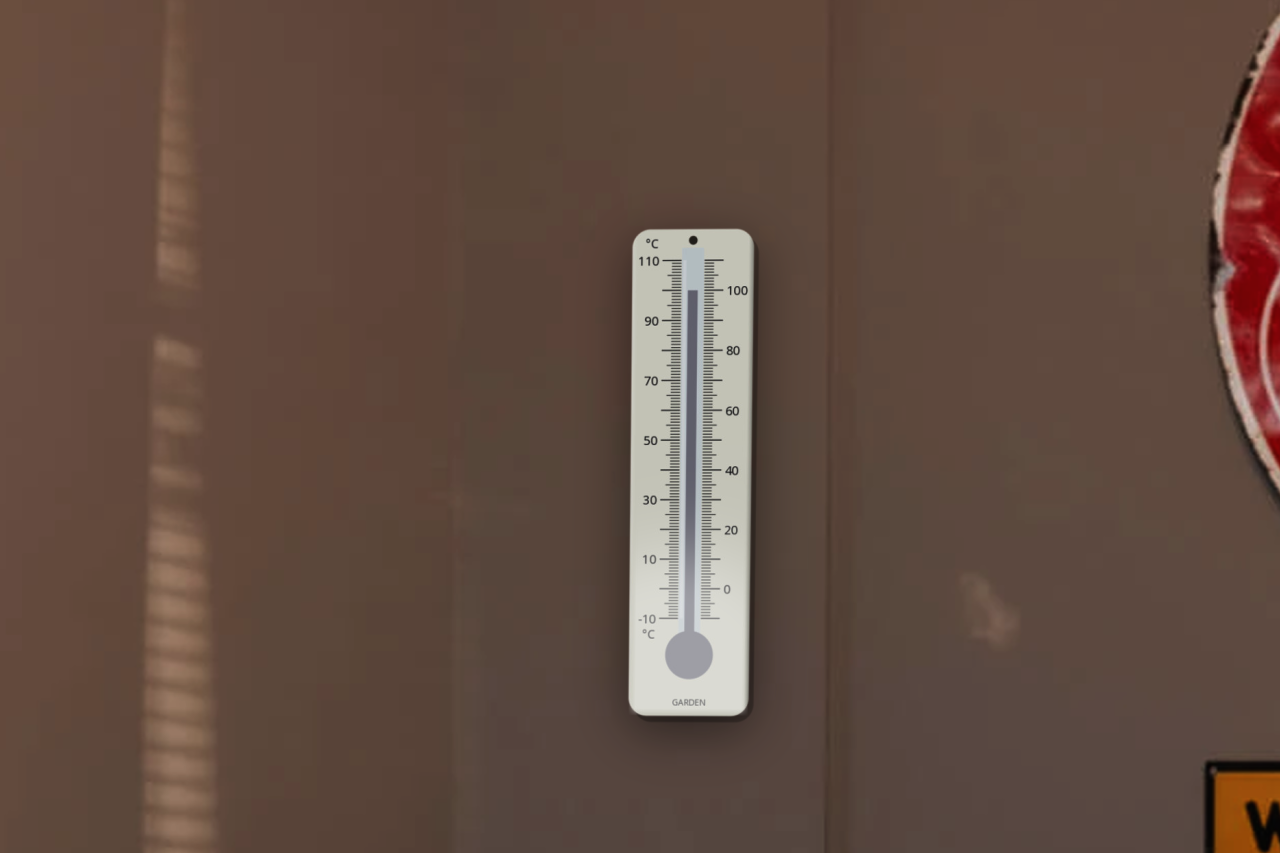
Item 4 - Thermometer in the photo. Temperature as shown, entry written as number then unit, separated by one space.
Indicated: 100 °C
